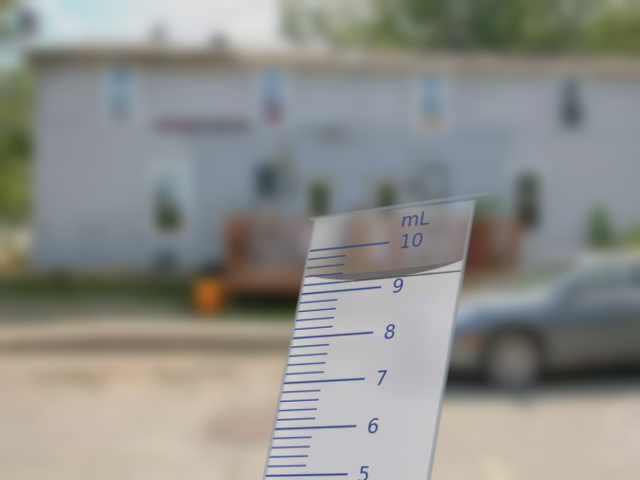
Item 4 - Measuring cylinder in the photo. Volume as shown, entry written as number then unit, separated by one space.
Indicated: 9.2 mL
